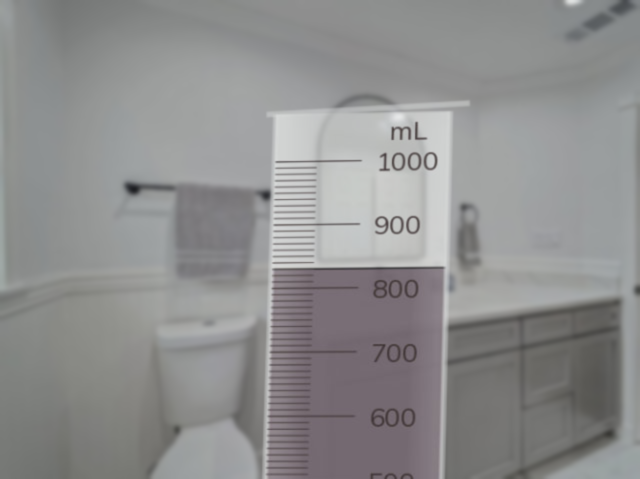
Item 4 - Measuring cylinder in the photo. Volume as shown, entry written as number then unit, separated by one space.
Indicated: 830 mL
